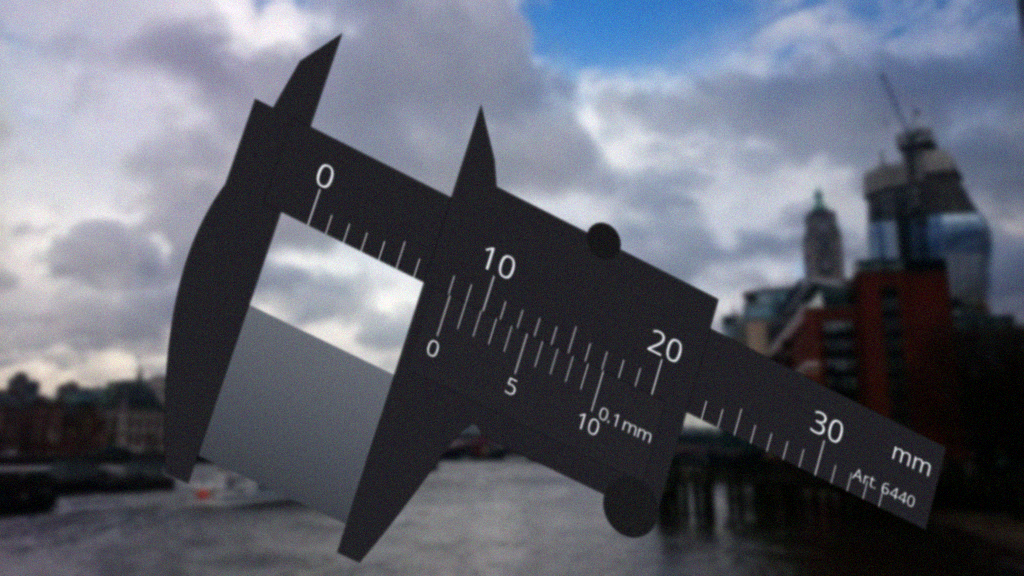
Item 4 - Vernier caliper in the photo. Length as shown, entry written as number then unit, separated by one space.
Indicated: 8.1 mm
